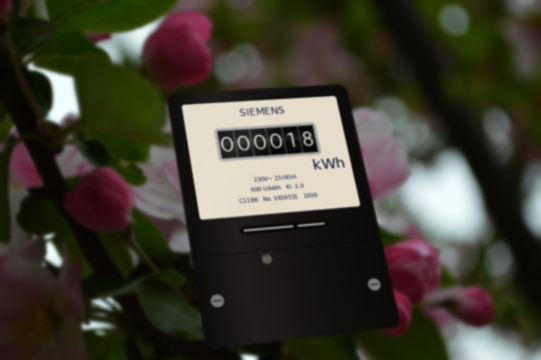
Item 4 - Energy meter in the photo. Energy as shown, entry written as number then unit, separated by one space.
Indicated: 18 kWh
